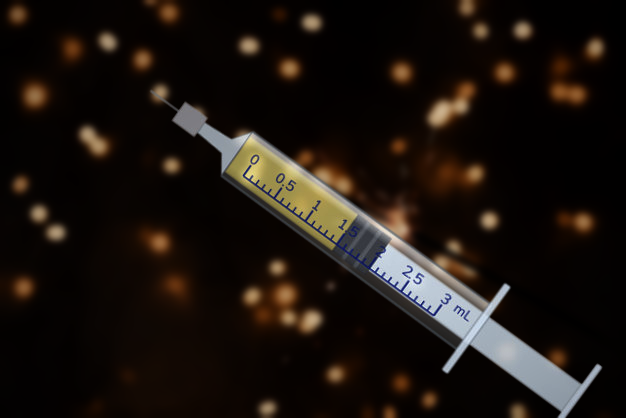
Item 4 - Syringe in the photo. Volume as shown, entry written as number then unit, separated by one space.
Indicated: 1.5 mL
